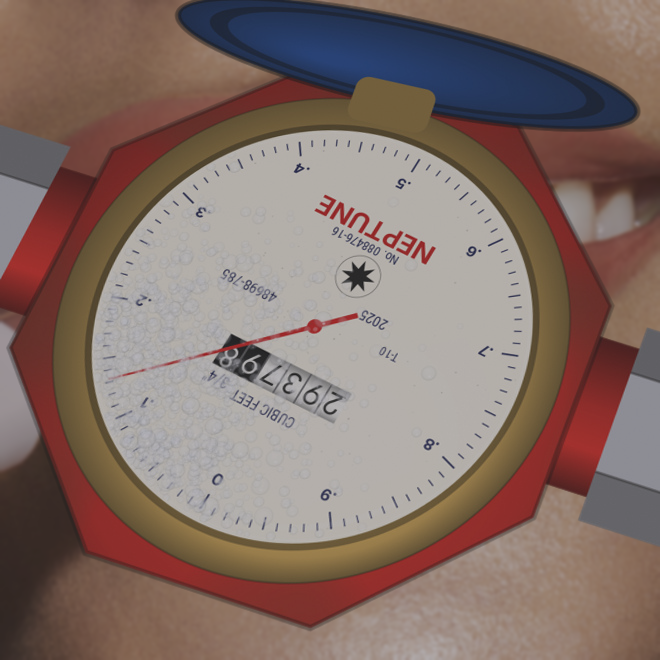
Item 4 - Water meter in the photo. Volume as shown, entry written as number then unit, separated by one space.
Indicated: 293798.13 ft³
